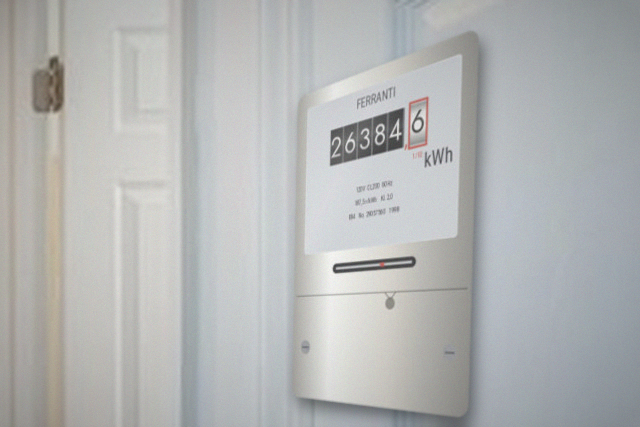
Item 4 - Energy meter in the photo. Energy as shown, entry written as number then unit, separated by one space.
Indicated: 26384.6 kWh
